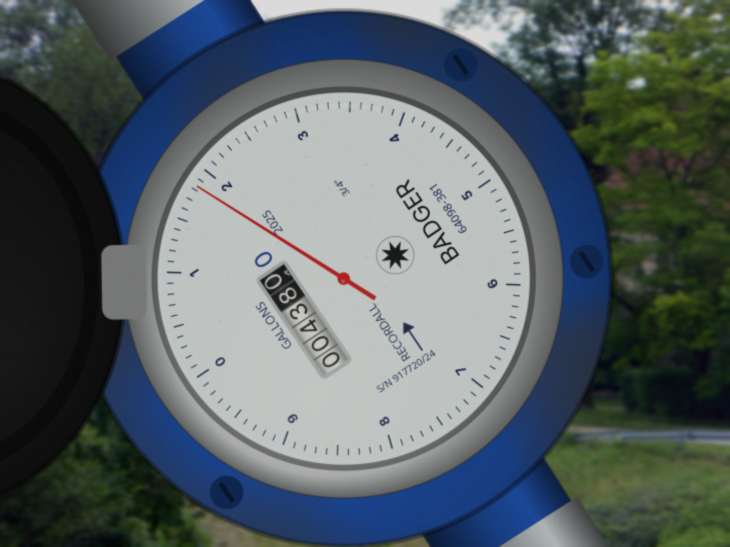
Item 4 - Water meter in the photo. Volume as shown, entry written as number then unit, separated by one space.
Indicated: 43801.8 gal
